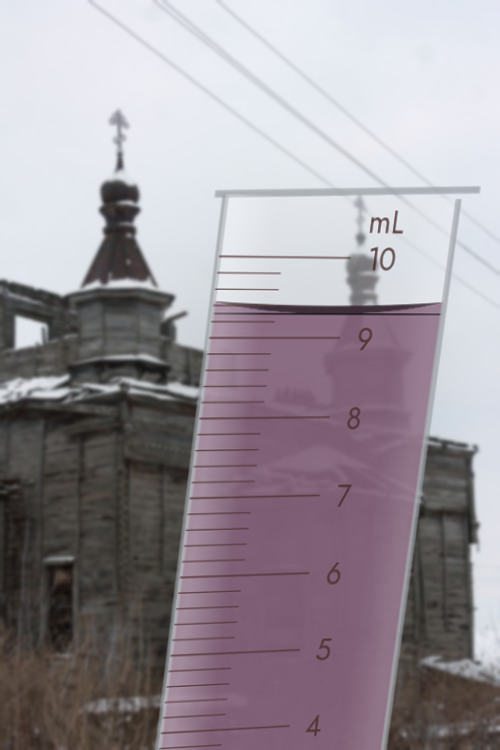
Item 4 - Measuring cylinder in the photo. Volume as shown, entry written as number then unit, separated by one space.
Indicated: 9.3 mL
